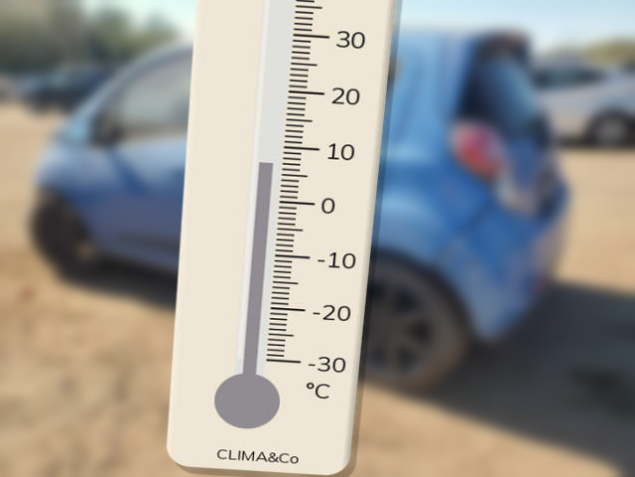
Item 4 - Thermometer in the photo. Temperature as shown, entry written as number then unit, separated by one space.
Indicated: 7 °C
